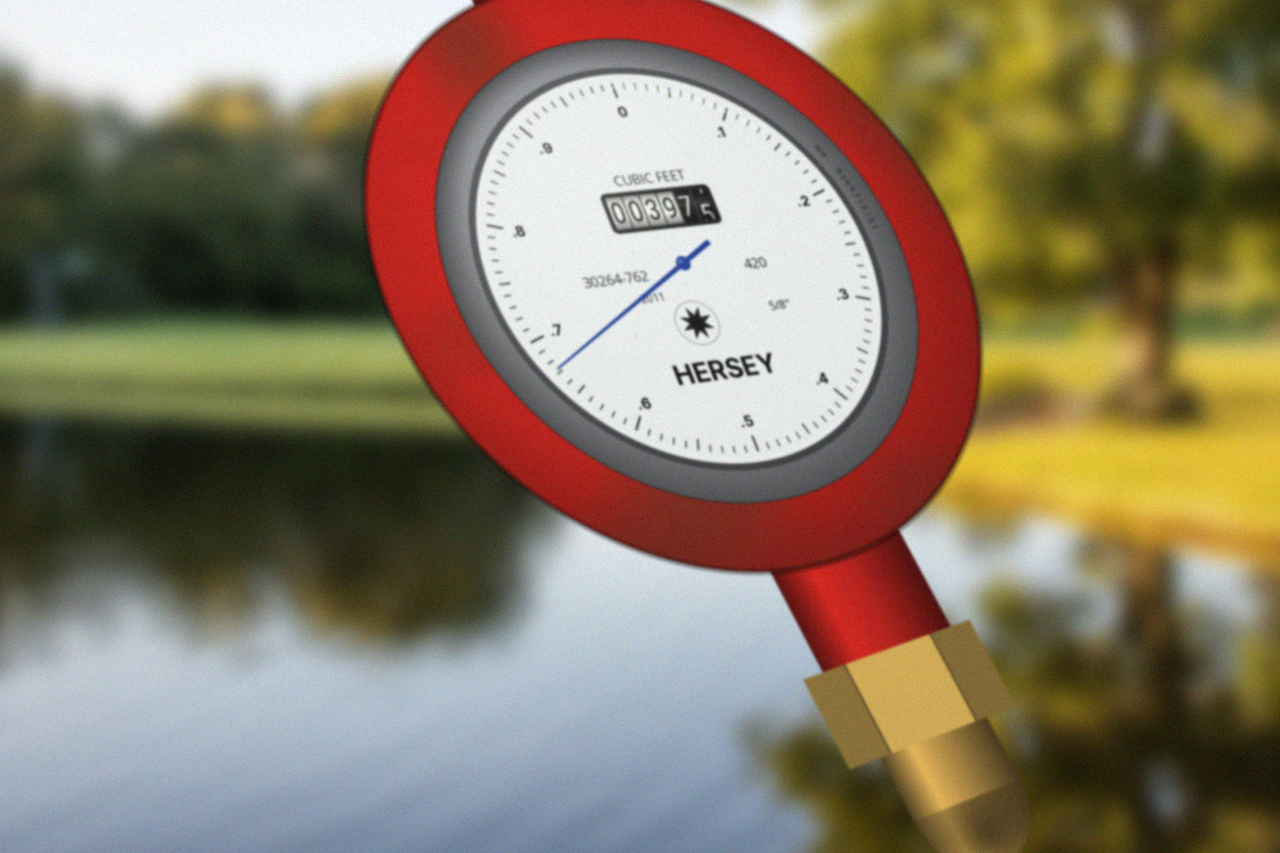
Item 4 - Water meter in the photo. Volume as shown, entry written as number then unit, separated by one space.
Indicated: 3974.67 ft³
